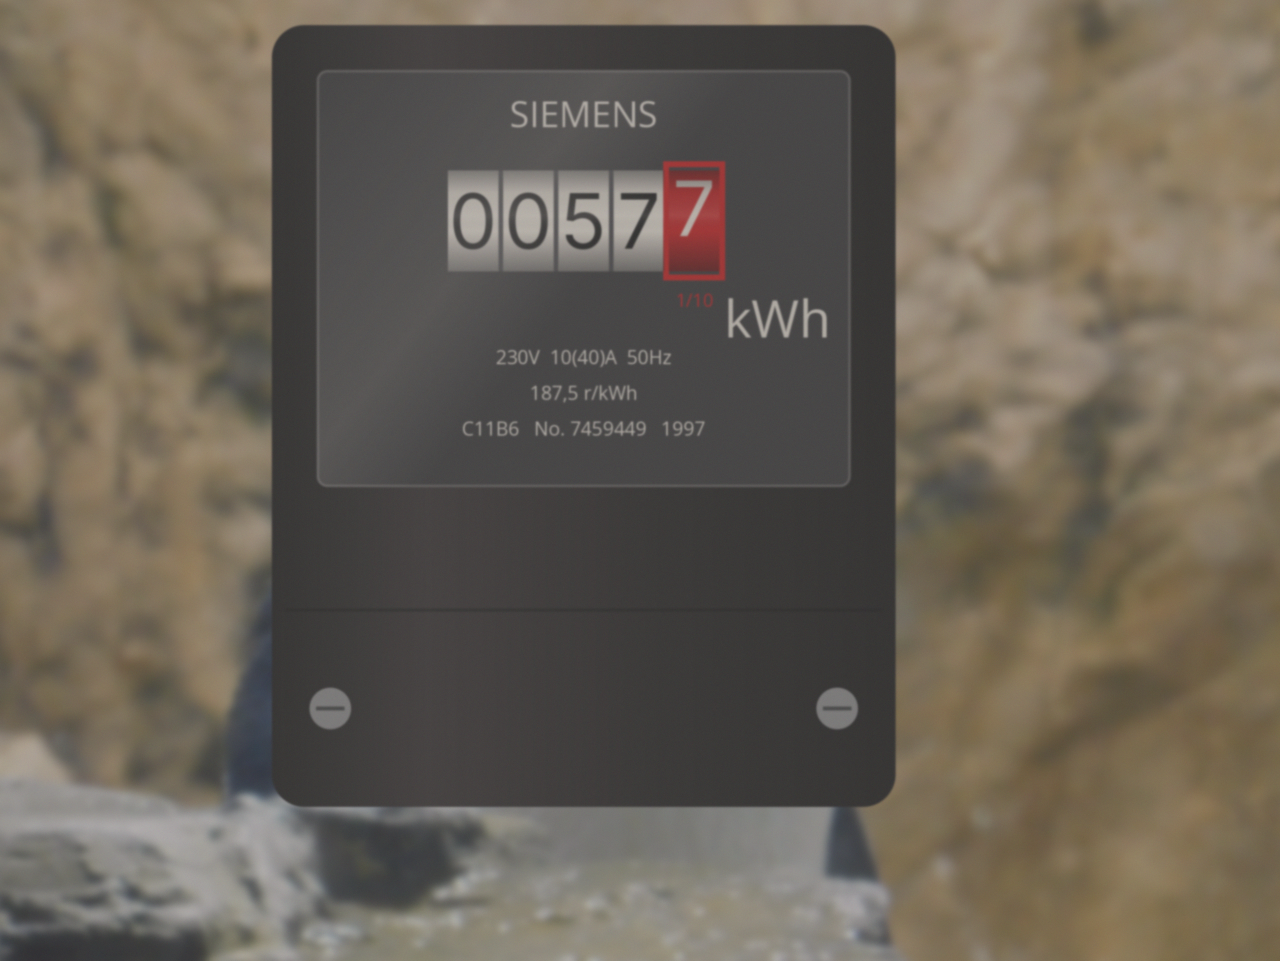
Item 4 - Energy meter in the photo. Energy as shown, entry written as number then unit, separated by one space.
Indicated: 57.7 kWh
